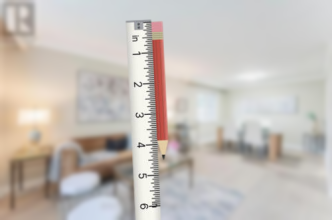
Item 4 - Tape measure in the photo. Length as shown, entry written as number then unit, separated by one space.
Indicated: 4.5 in
